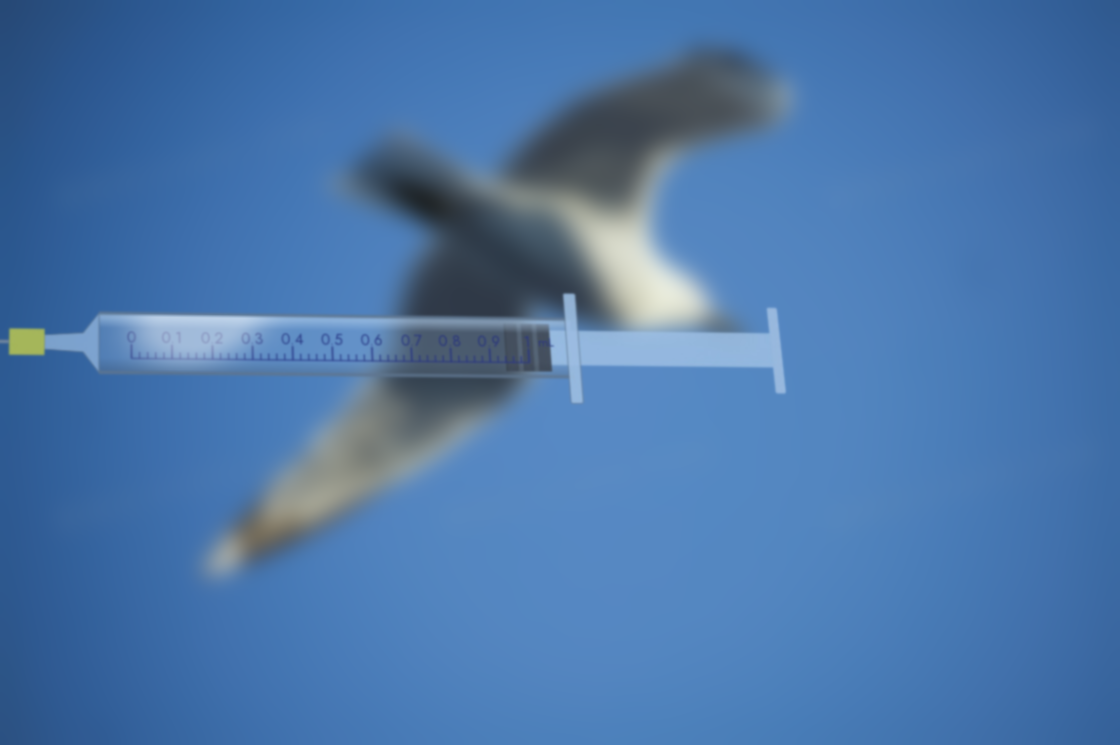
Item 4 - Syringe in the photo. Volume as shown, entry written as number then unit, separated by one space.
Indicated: 0.94 mL
